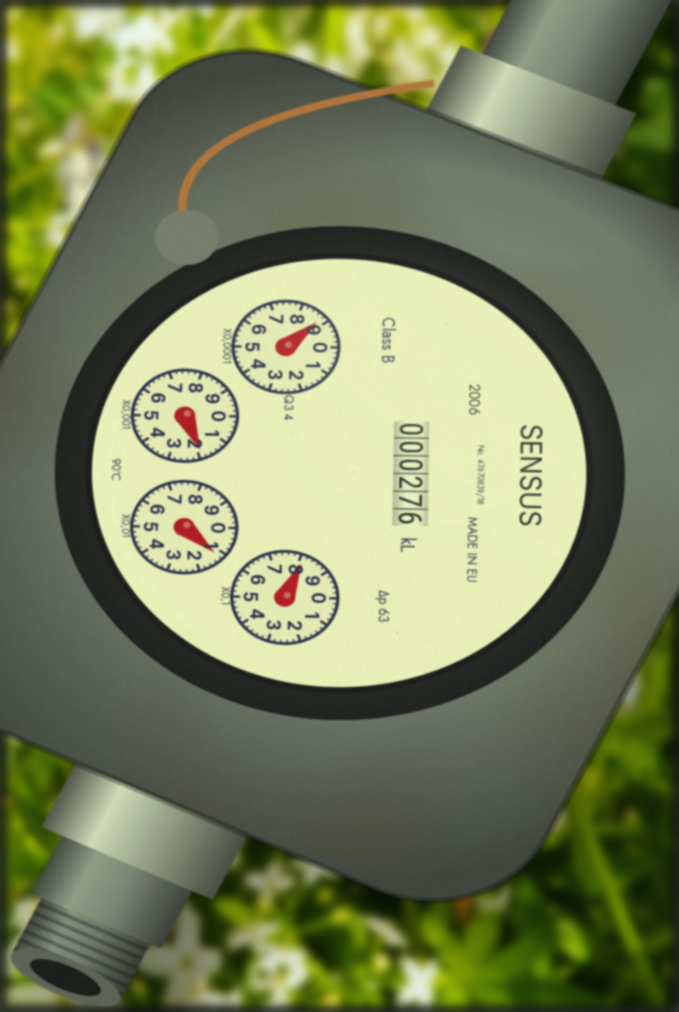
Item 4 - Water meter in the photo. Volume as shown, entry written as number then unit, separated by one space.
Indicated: 276.8118 kL
